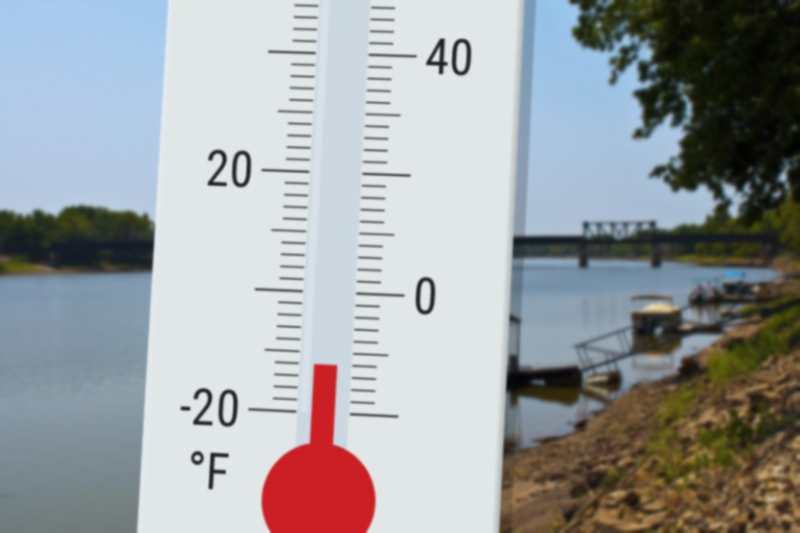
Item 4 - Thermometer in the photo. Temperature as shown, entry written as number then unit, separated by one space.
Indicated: -12 °F
